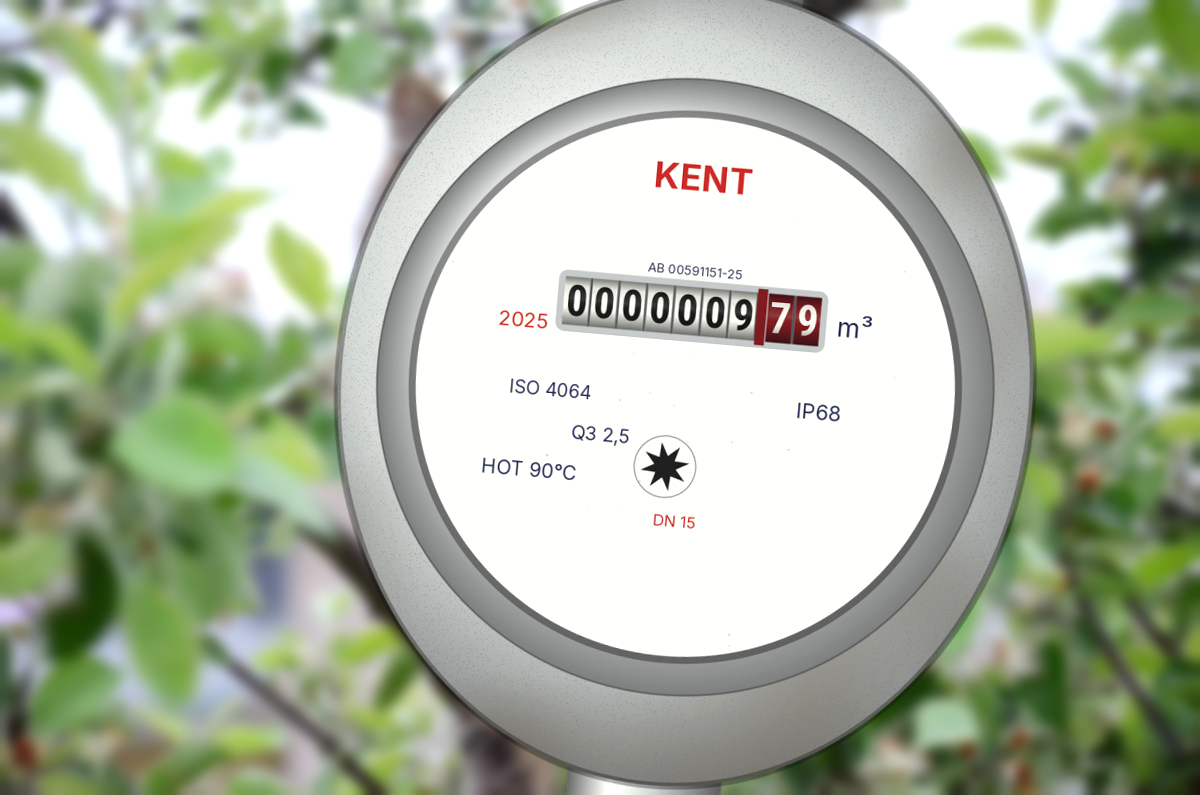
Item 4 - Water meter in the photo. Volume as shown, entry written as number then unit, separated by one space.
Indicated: 9.79 m³
